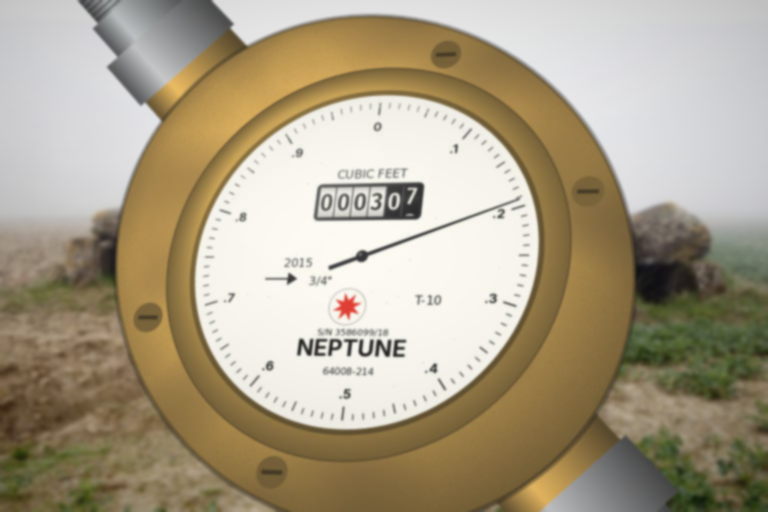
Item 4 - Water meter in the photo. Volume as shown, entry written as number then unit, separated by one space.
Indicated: 307.19 ft³
